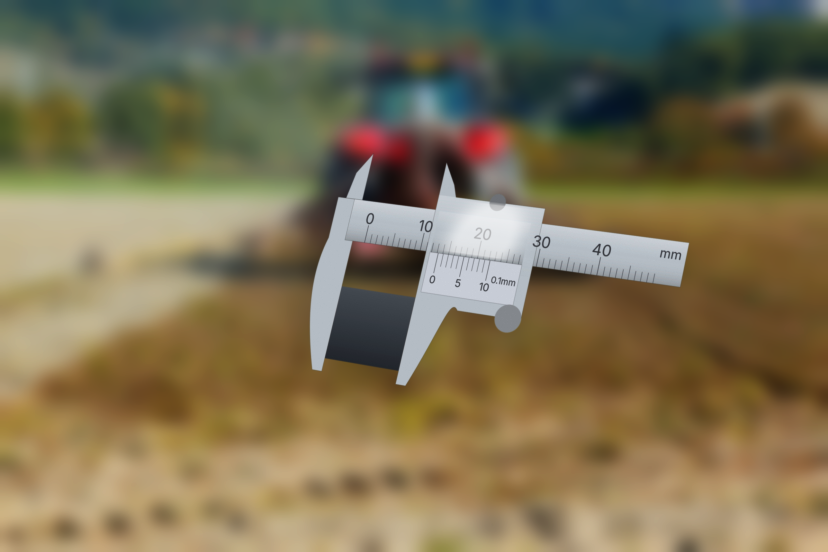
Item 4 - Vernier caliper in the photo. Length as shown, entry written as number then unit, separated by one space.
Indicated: 13.2 mm
